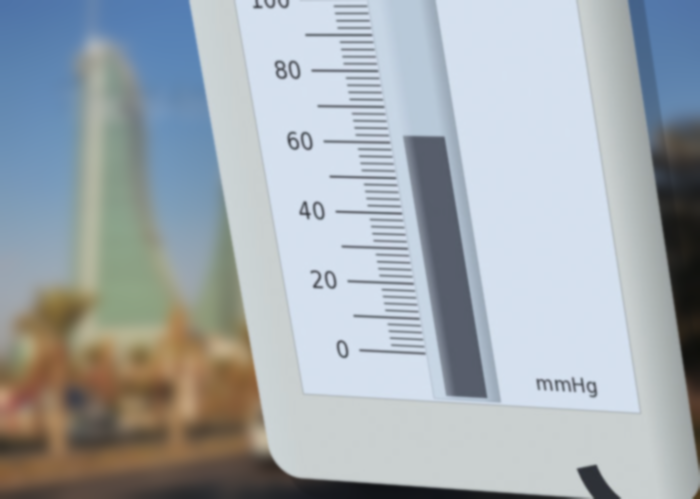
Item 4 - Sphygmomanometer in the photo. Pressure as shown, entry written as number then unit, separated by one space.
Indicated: 62 mmHg
